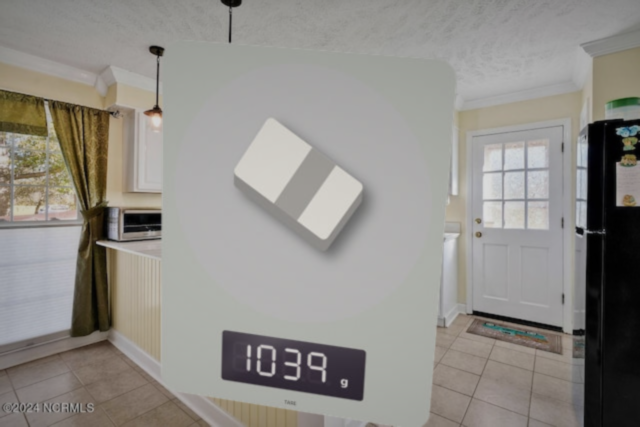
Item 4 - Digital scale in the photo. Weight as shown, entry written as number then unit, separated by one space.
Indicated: 1039 g
